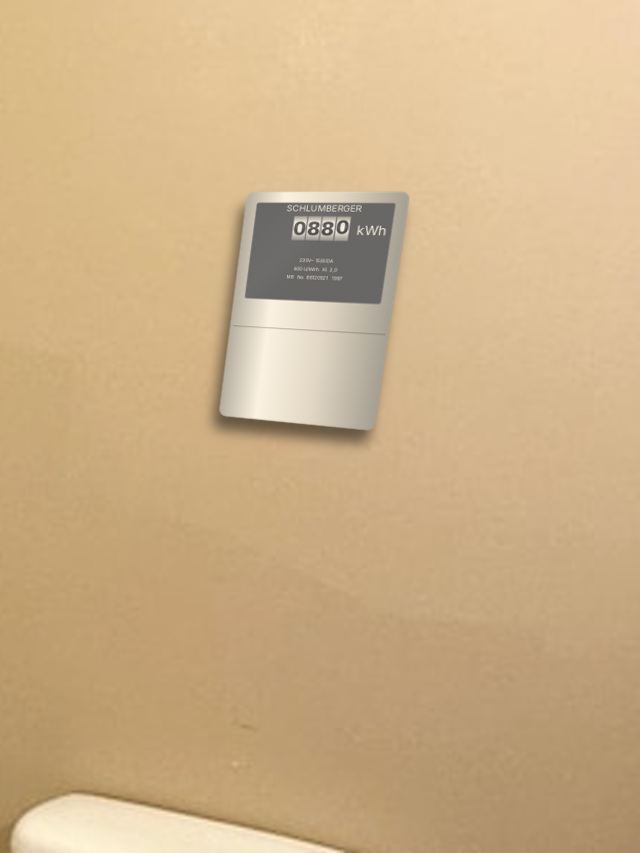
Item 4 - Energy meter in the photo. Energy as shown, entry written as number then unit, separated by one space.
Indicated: 880 kWh
